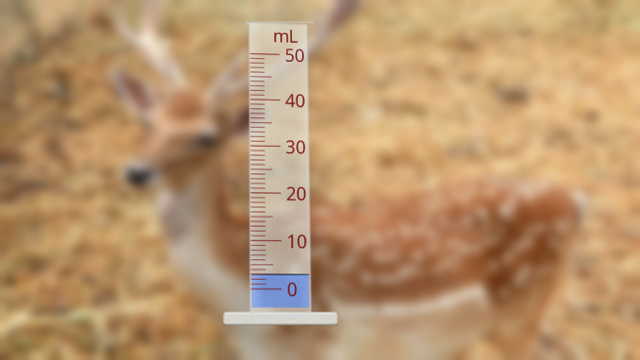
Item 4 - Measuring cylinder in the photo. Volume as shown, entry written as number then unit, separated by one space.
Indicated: 3 mL
